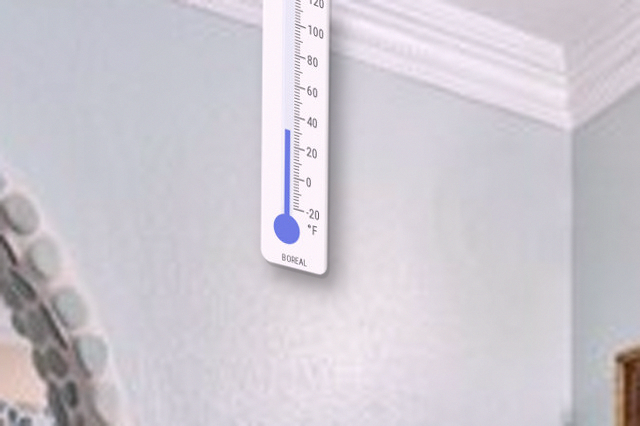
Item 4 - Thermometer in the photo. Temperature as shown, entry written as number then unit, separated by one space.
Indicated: 30 °F
